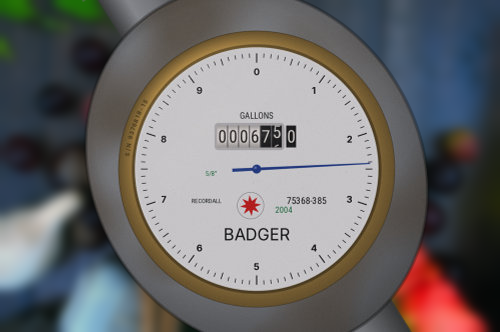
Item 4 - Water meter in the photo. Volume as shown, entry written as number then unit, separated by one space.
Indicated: 6752.4 gal
